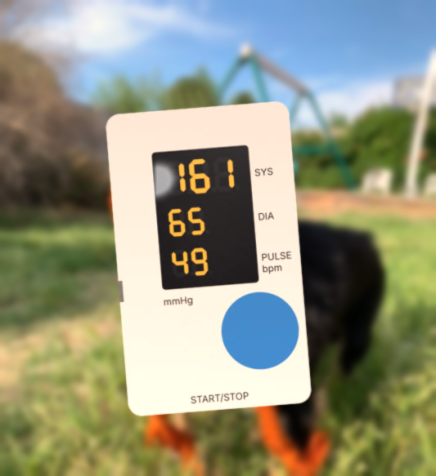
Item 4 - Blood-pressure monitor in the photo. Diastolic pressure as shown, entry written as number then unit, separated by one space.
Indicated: 65 mmHg
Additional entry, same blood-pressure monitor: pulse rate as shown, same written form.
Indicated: 49 bpm
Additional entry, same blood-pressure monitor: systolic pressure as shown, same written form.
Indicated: 161 mmHg
